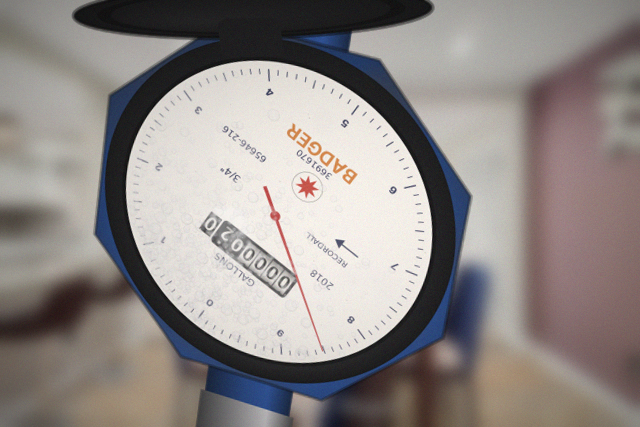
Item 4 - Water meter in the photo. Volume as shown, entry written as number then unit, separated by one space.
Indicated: 18.5 gal
